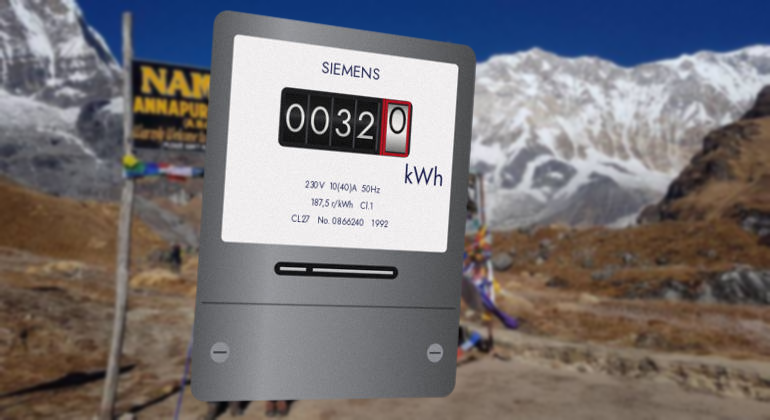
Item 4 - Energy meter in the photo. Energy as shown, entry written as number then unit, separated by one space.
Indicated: 32.0 kWh
